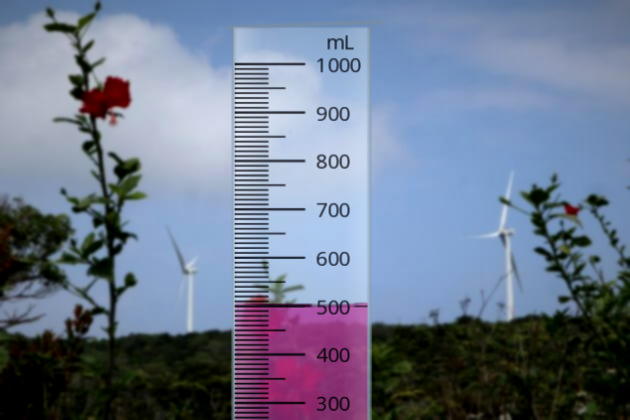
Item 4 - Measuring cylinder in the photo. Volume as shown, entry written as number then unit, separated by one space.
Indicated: 500 mL
